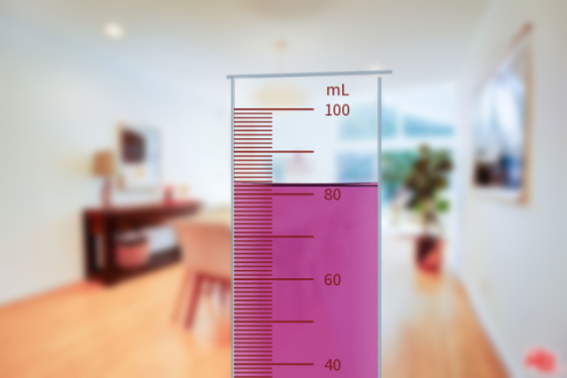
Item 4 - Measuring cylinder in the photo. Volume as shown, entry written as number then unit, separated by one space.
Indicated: 82 mL
